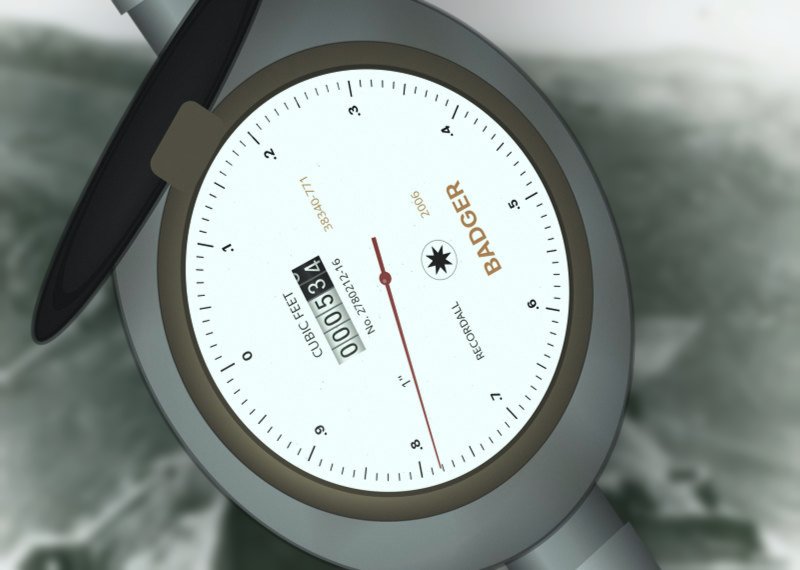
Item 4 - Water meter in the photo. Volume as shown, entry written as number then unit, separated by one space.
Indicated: 533.78 ft³
